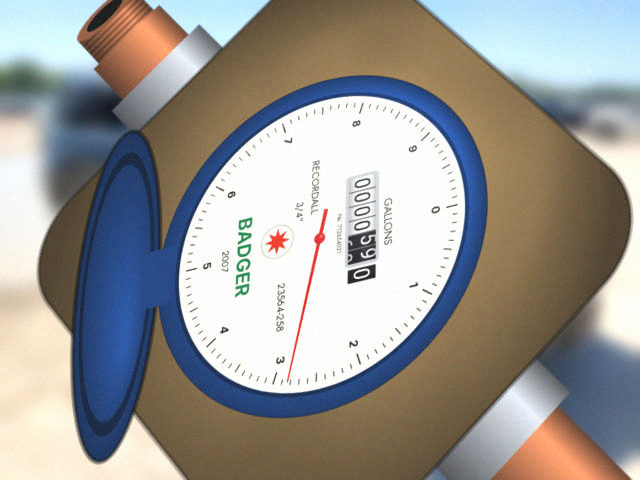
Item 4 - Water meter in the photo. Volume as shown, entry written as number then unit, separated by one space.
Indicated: 592.8 gal
